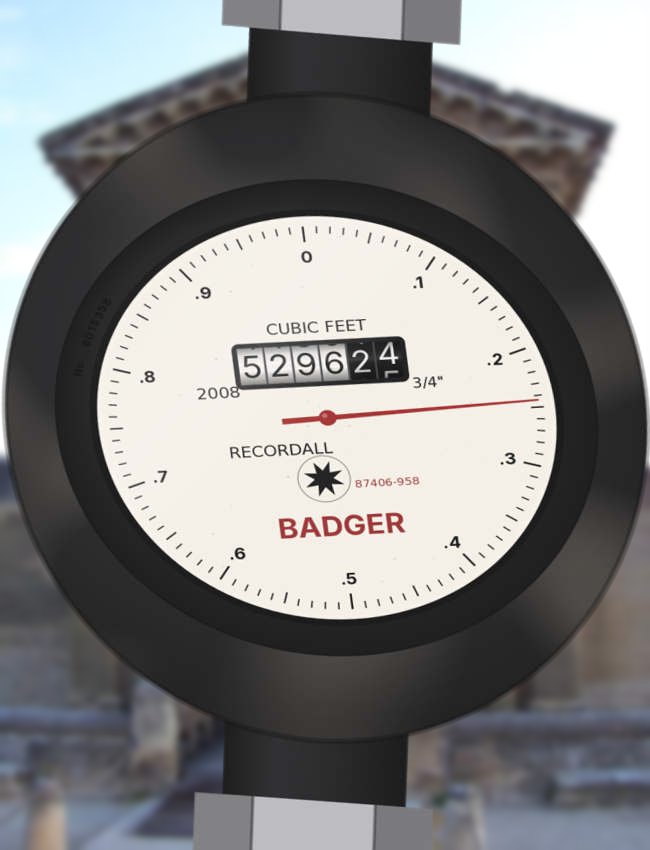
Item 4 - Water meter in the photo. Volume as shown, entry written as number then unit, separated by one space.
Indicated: 529624.24 ft³
